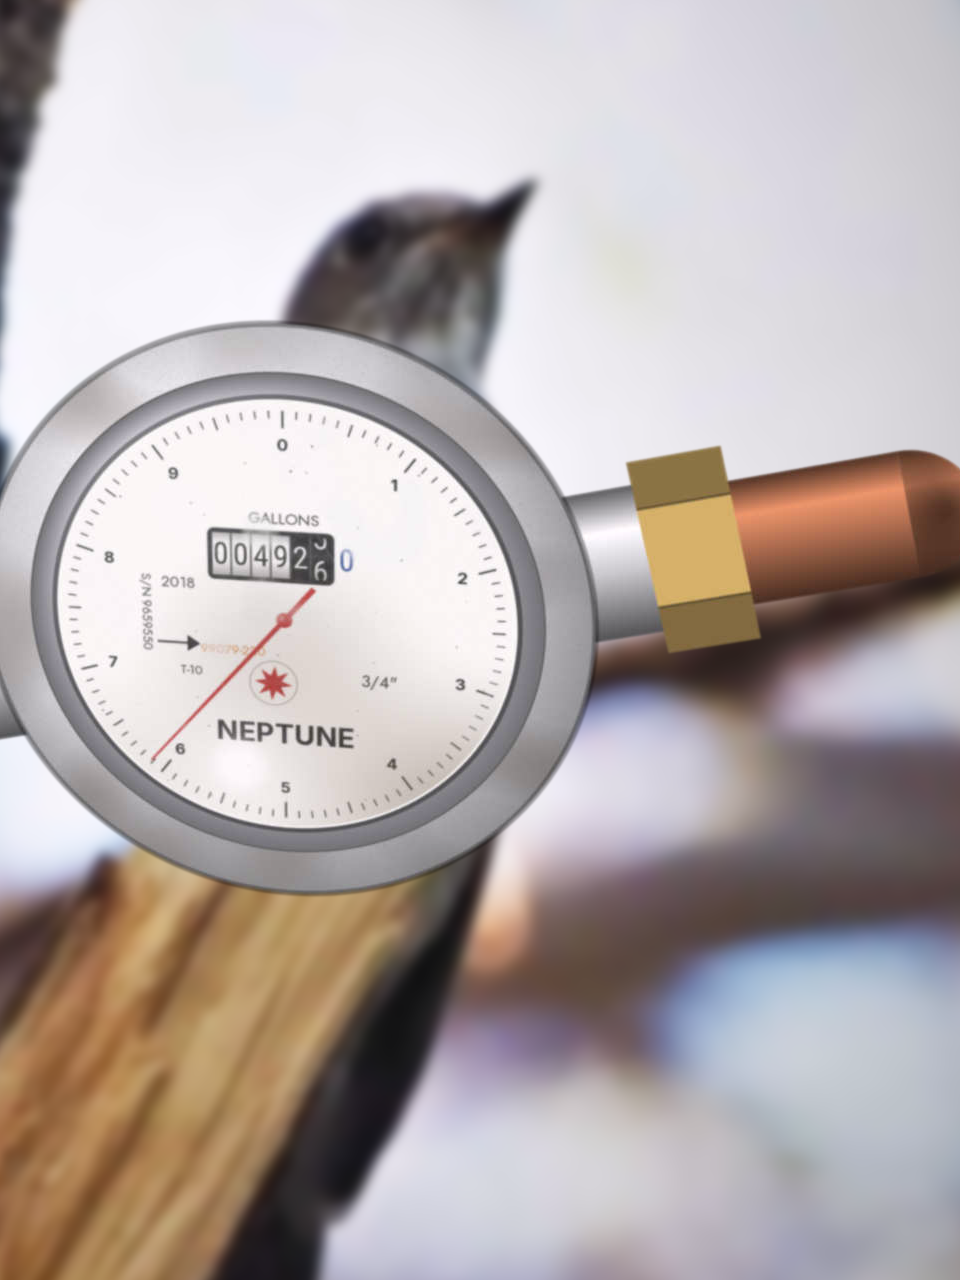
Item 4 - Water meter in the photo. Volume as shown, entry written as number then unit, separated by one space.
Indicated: 49256.1 gal
